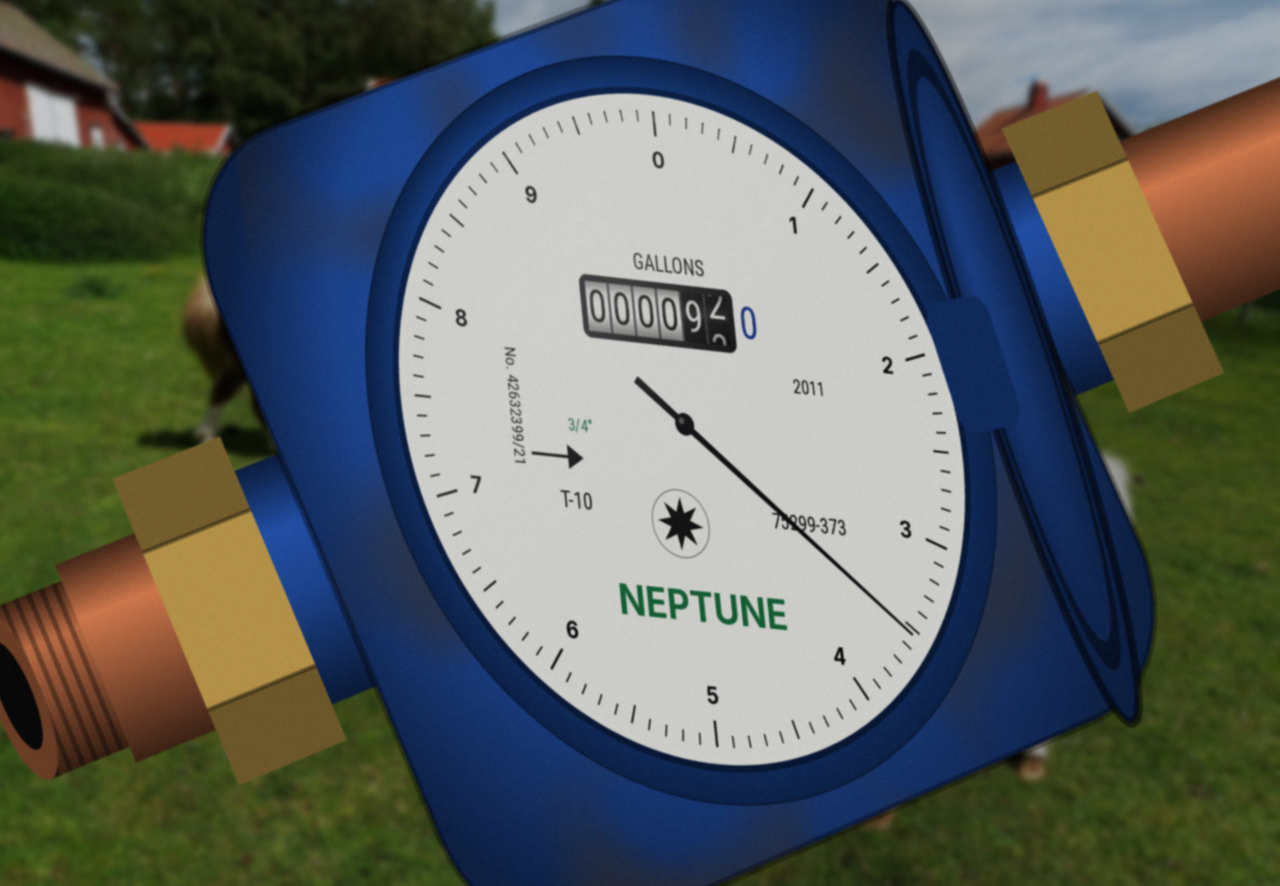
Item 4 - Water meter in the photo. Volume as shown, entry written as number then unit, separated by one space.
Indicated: 923.5 gal
